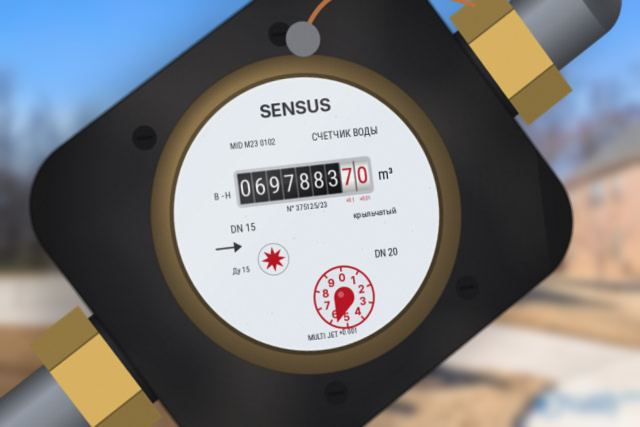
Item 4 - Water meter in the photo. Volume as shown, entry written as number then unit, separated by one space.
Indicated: 697883.705 m³
